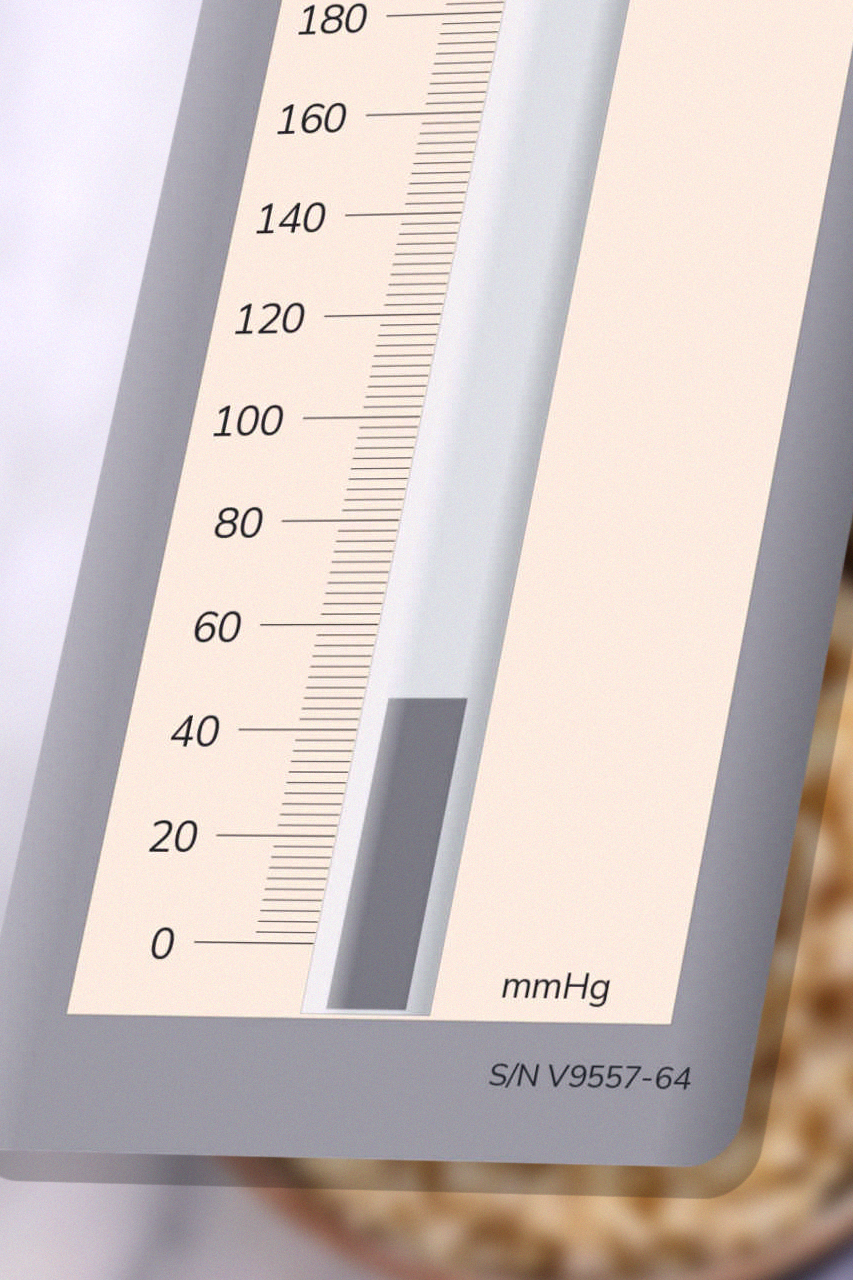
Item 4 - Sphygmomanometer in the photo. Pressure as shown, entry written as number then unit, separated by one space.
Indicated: 46 mmHg
